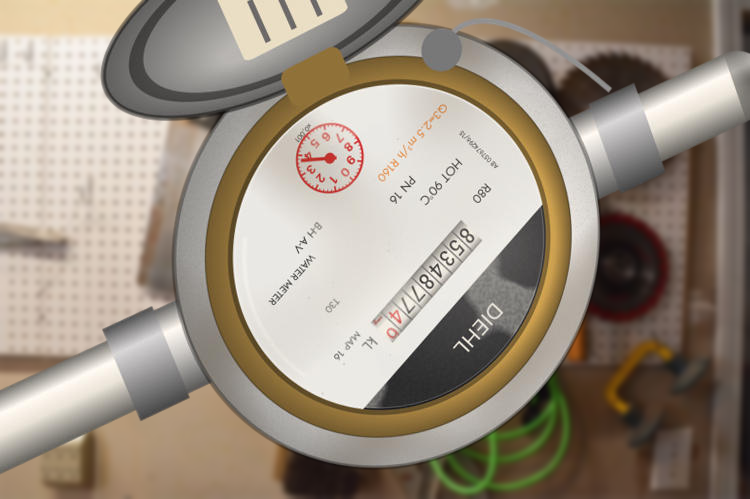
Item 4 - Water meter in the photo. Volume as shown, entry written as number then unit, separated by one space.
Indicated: 8534877.463 kL
